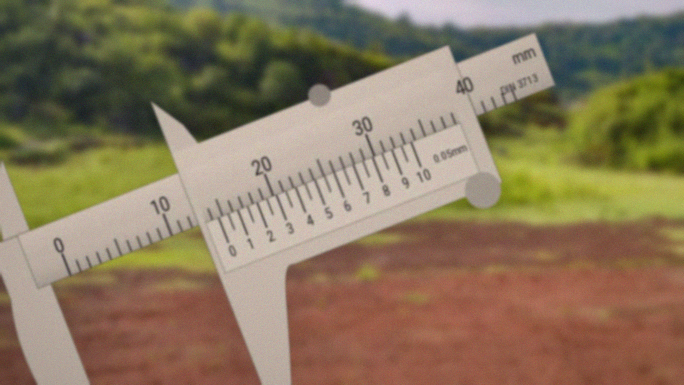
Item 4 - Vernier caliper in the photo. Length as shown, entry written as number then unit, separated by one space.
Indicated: 14.6 mm
